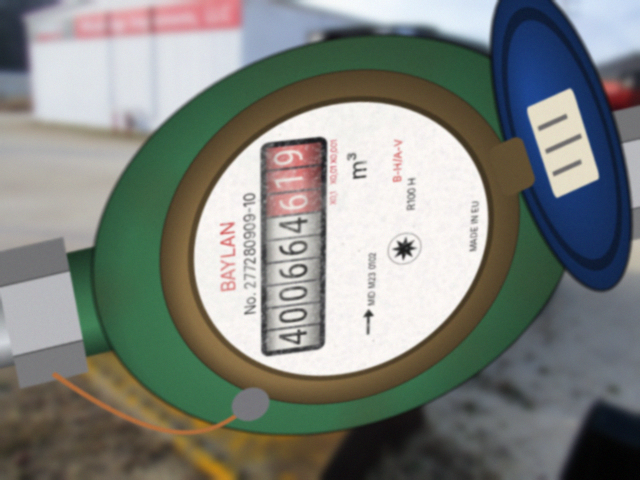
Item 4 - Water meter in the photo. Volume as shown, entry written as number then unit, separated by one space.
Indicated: 400664.619 m³
